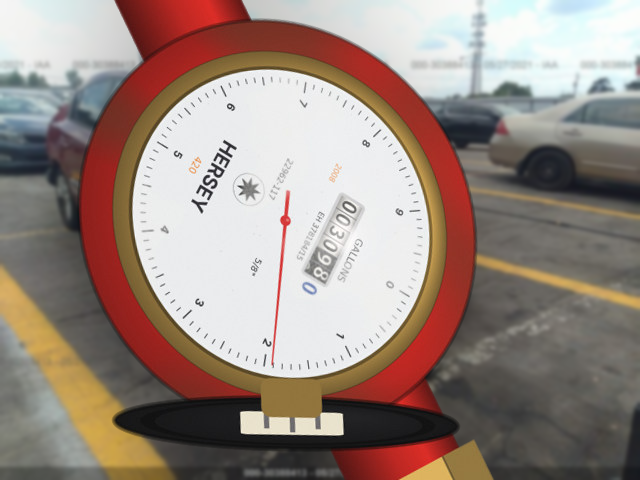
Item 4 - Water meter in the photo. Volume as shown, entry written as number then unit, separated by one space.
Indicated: 30981.9 gal
